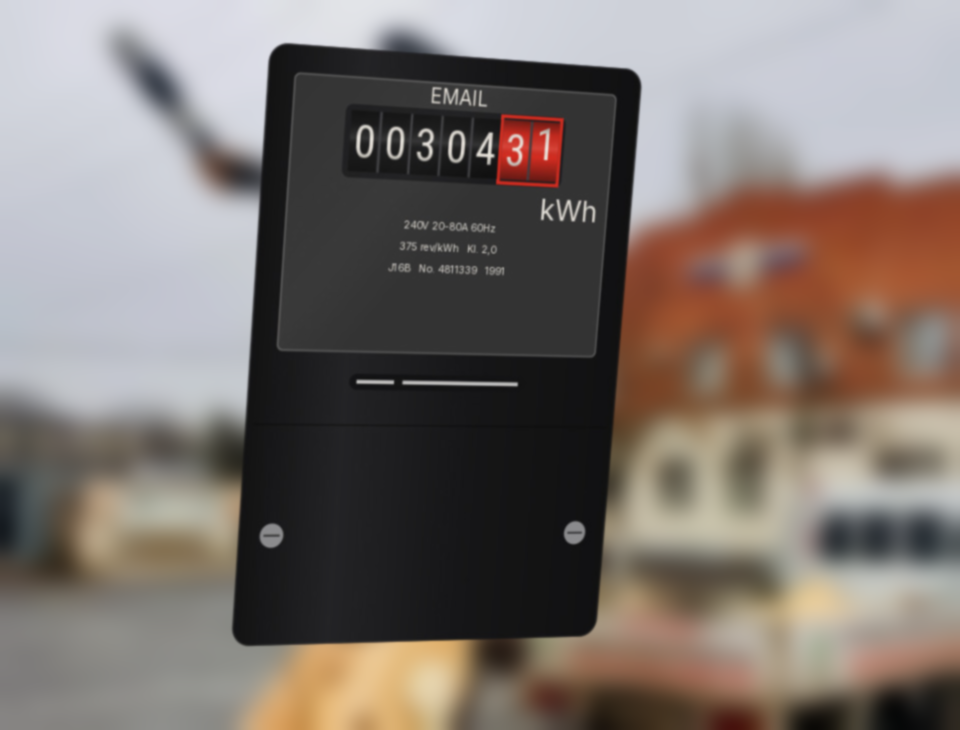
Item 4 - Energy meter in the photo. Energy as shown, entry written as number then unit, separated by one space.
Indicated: 304.31 kWh
